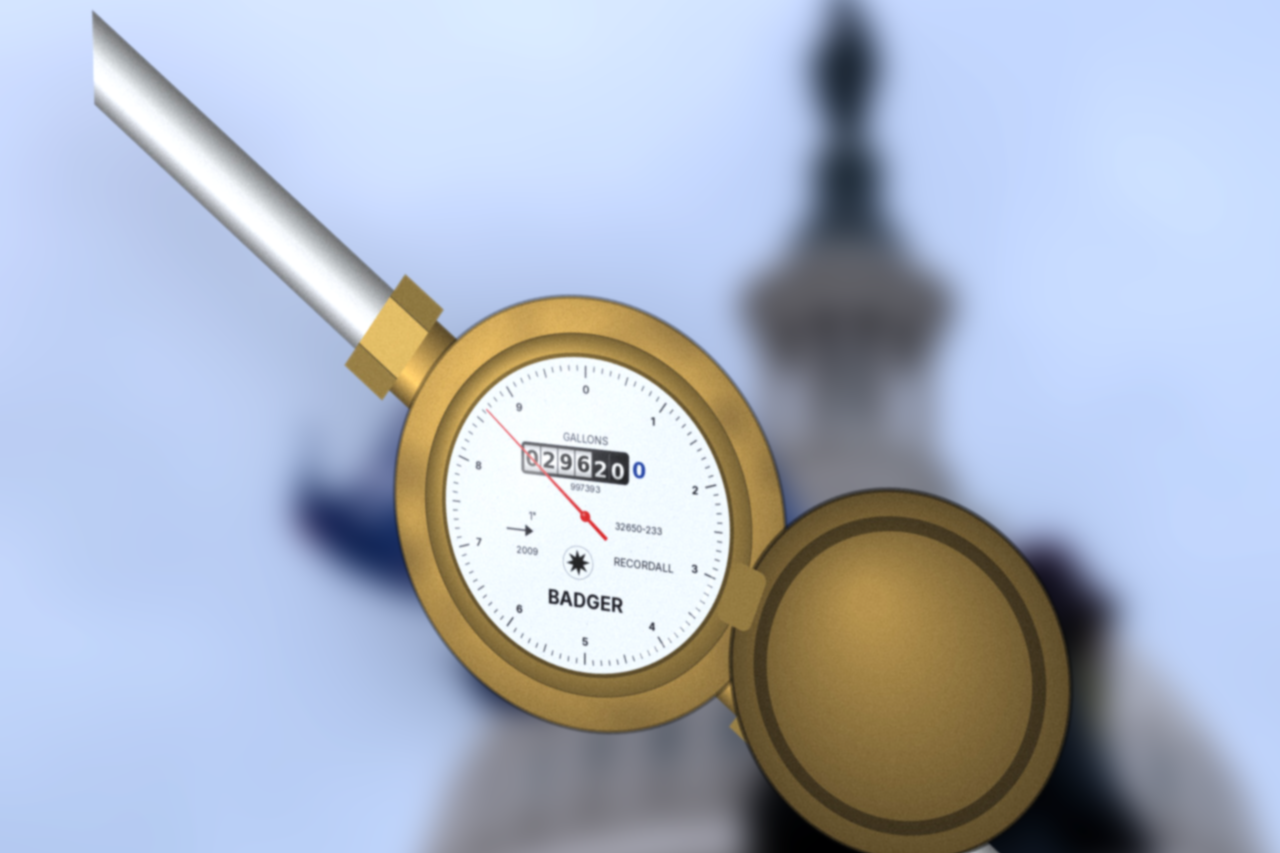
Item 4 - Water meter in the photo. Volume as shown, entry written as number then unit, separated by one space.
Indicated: 296198.6 gal
